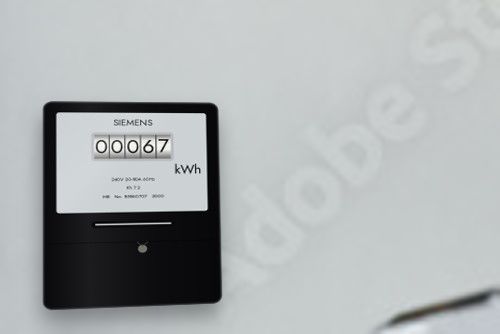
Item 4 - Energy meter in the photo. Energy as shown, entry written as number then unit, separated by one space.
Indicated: 67 kWh
